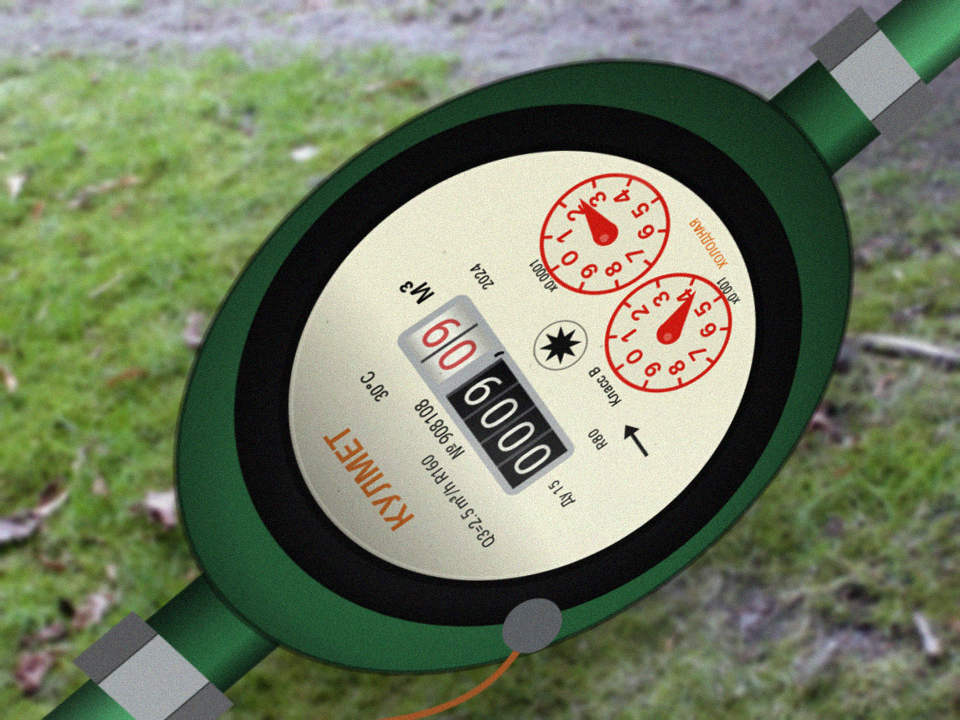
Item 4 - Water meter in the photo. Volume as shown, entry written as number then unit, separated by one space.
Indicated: 9.0942 m³
